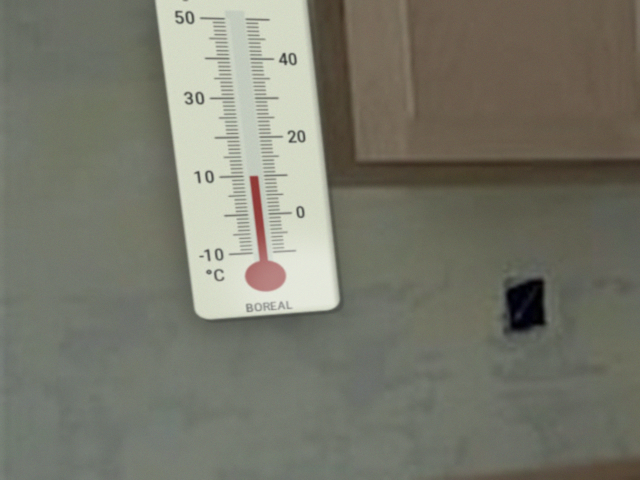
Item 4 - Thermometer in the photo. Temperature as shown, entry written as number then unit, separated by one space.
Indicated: 10 °C
